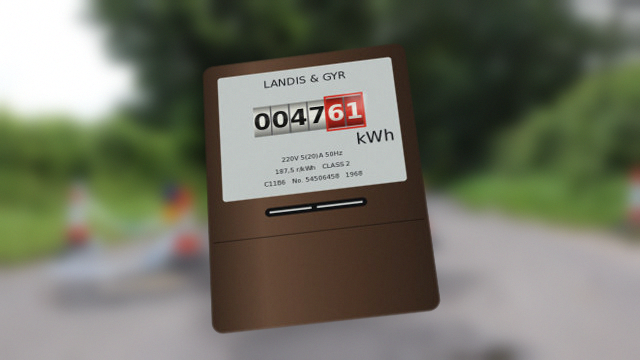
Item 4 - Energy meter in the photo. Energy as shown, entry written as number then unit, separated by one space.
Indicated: 47.61 kWh
